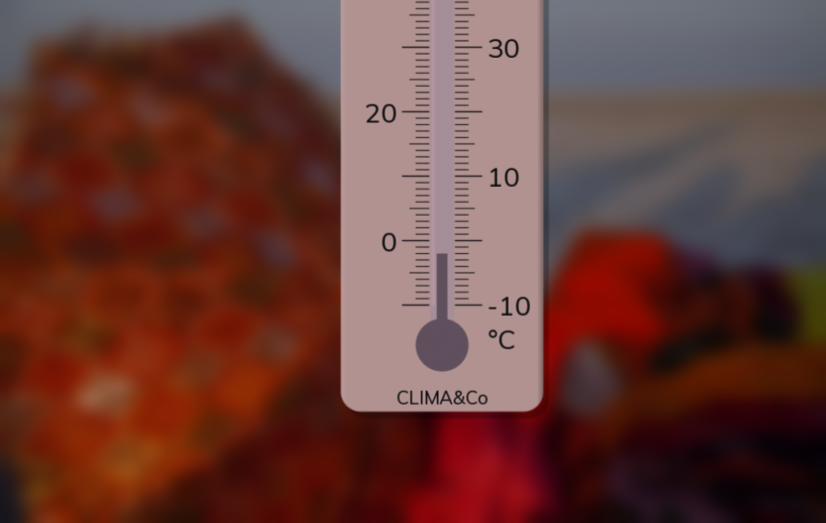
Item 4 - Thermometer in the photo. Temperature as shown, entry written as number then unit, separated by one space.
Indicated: -2 °C
